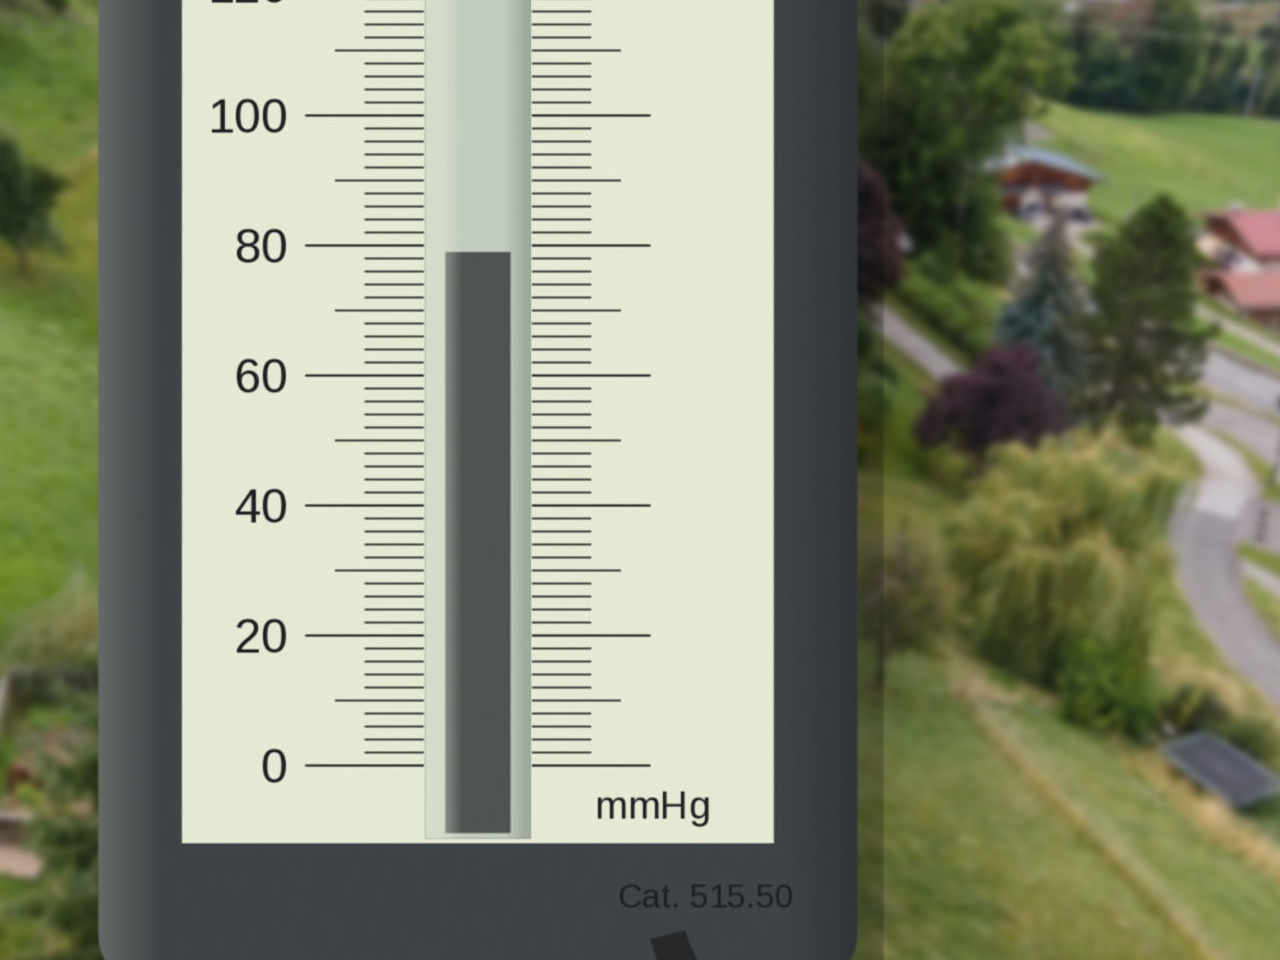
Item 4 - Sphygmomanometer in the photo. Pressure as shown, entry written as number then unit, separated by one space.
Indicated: 79 mmHg
